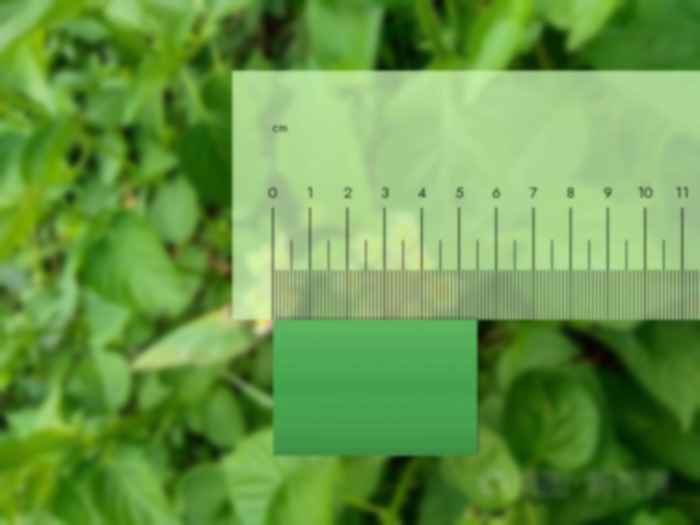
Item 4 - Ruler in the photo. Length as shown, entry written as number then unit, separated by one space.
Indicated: 5.5 cm
